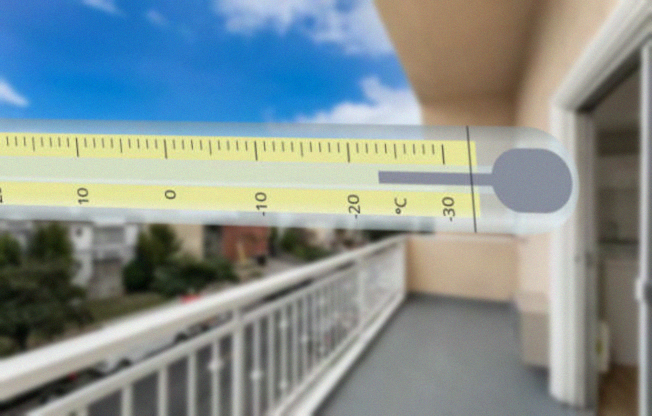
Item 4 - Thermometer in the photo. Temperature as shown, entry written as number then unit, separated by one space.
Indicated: -23 °C
